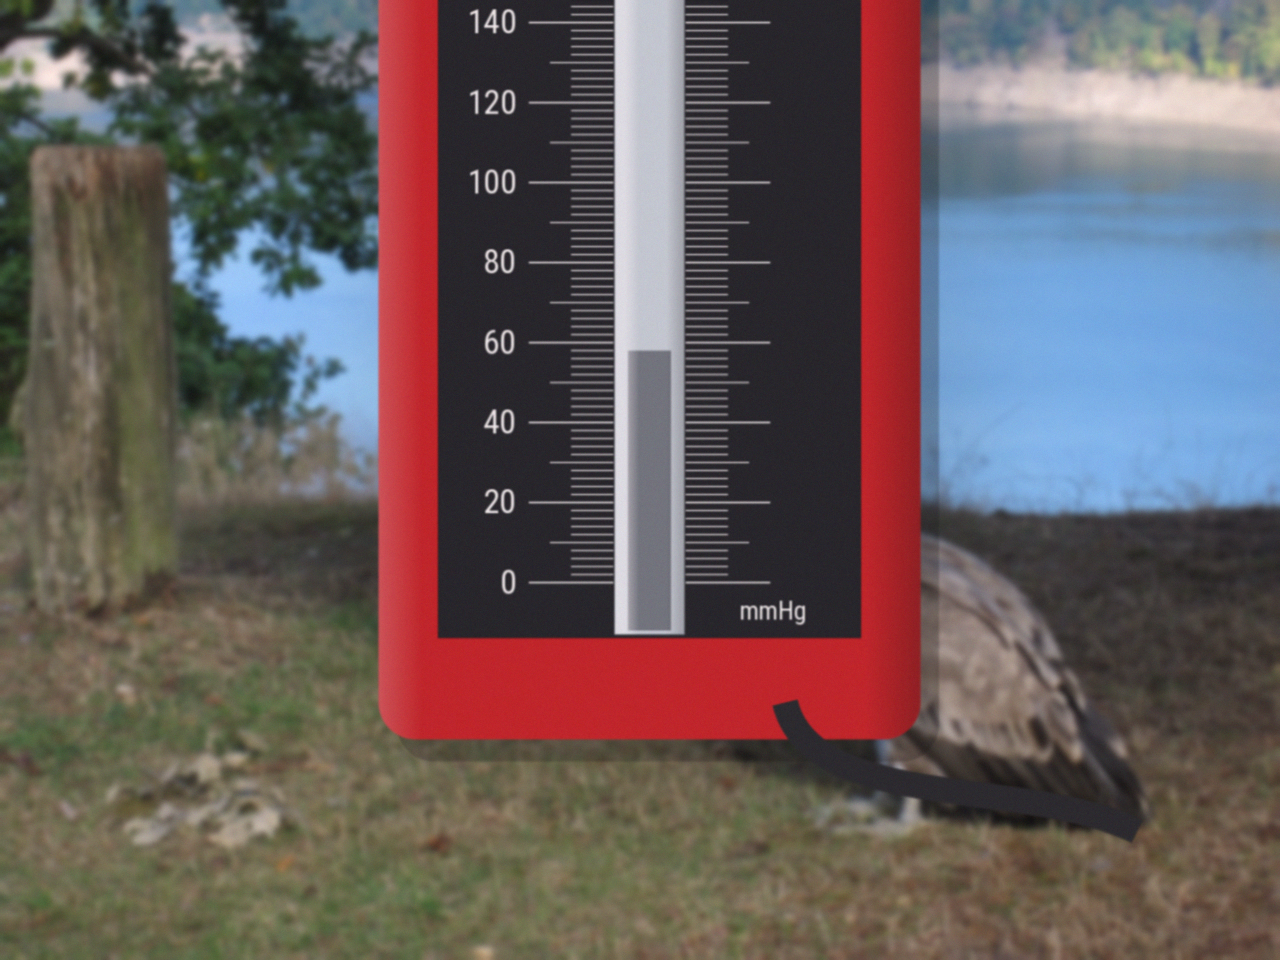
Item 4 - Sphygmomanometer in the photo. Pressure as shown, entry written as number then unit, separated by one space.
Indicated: 58 mmHg
